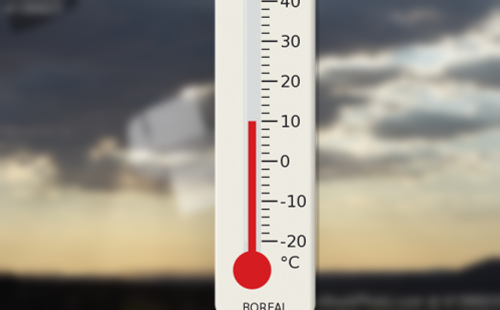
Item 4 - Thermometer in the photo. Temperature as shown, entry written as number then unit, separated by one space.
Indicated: 10 °C
